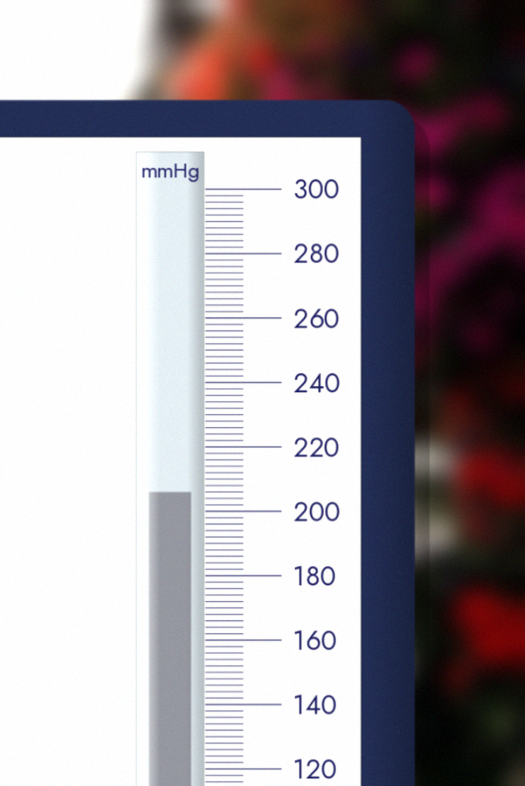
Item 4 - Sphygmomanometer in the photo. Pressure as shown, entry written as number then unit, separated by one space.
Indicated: 206 mmHg
